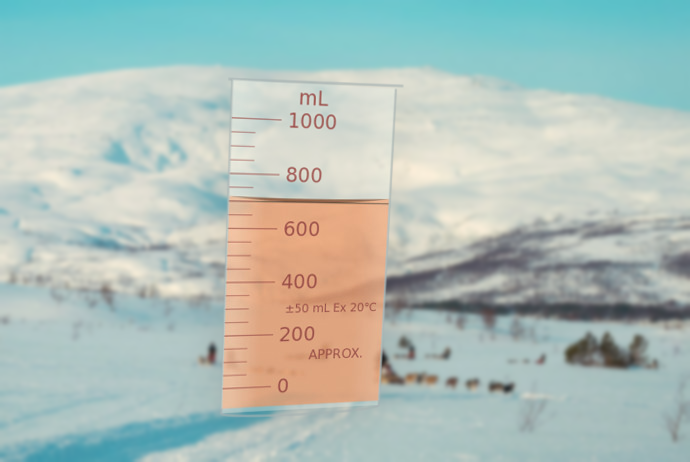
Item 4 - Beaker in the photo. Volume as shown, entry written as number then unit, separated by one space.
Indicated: 700 mL
